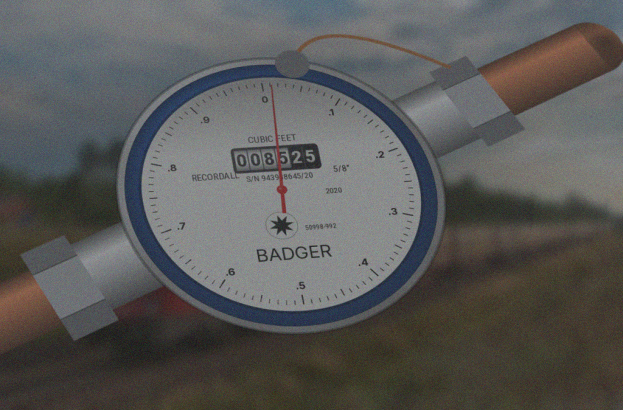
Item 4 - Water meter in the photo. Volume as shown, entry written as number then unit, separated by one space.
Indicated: 8525.01 ft³
